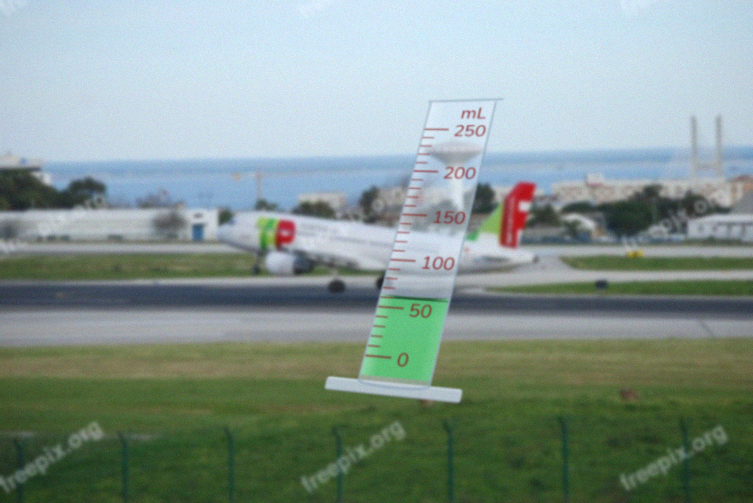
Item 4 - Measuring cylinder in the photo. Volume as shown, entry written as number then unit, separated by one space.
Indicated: 60 mL
